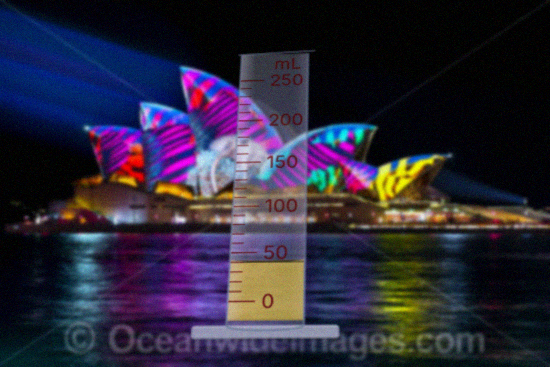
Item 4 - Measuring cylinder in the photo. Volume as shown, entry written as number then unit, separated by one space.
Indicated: 40 mL
